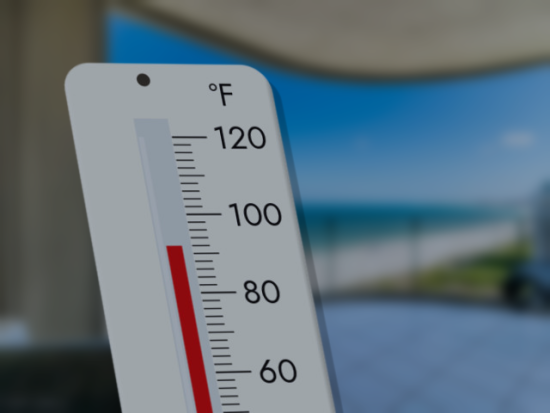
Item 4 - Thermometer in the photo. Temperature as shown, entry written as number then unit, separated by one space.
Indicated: 92 °F
